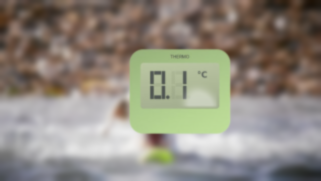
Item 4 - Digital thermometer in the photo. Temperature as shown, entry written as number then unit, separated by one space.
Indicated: 0.1 °C
